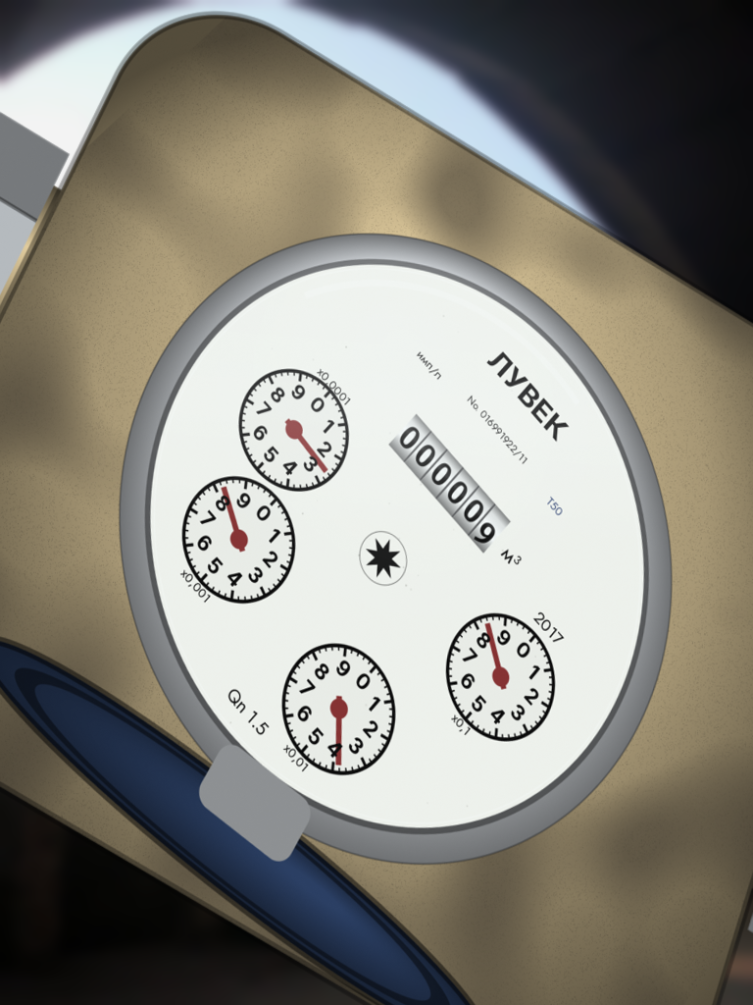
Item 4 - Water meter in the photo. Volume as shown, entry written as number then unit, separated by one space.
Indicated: 8.8382 m³
